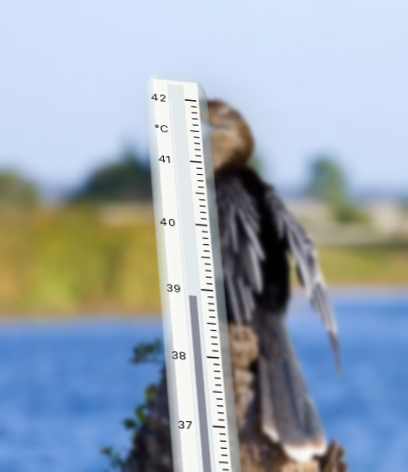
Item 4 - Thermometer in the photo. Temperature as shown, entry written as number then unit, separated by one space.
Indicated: 38.9 °C
